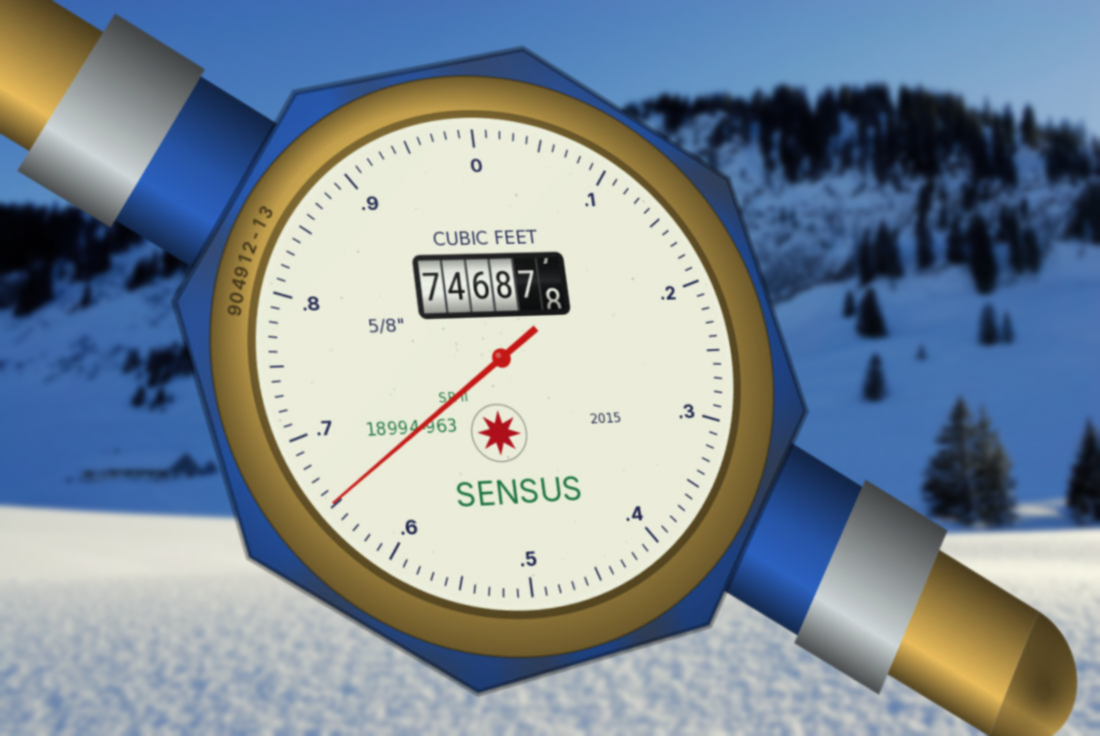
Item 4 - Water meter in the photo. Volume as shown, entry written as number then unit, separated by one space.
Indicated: 746877.65 ft³
